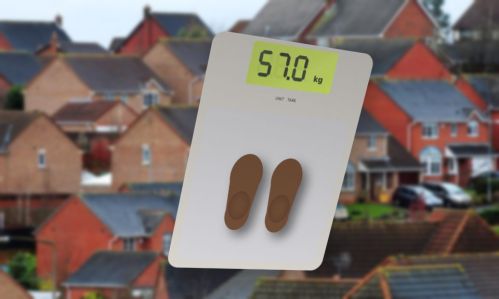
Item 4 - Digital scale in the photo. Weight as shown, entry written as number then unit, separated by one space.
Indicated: 57.0 kg
